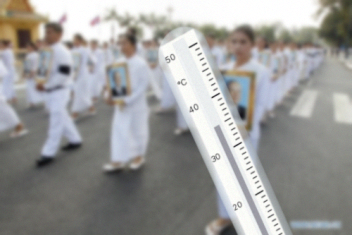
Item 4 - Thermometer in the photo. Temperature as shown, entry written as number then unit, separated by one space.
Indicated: 35 °C
